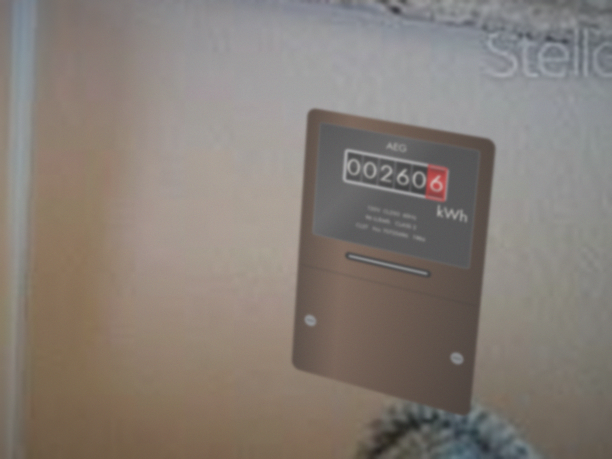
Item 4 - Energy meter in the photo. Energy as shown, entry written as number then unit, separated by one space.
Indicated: 260.6 kWh
